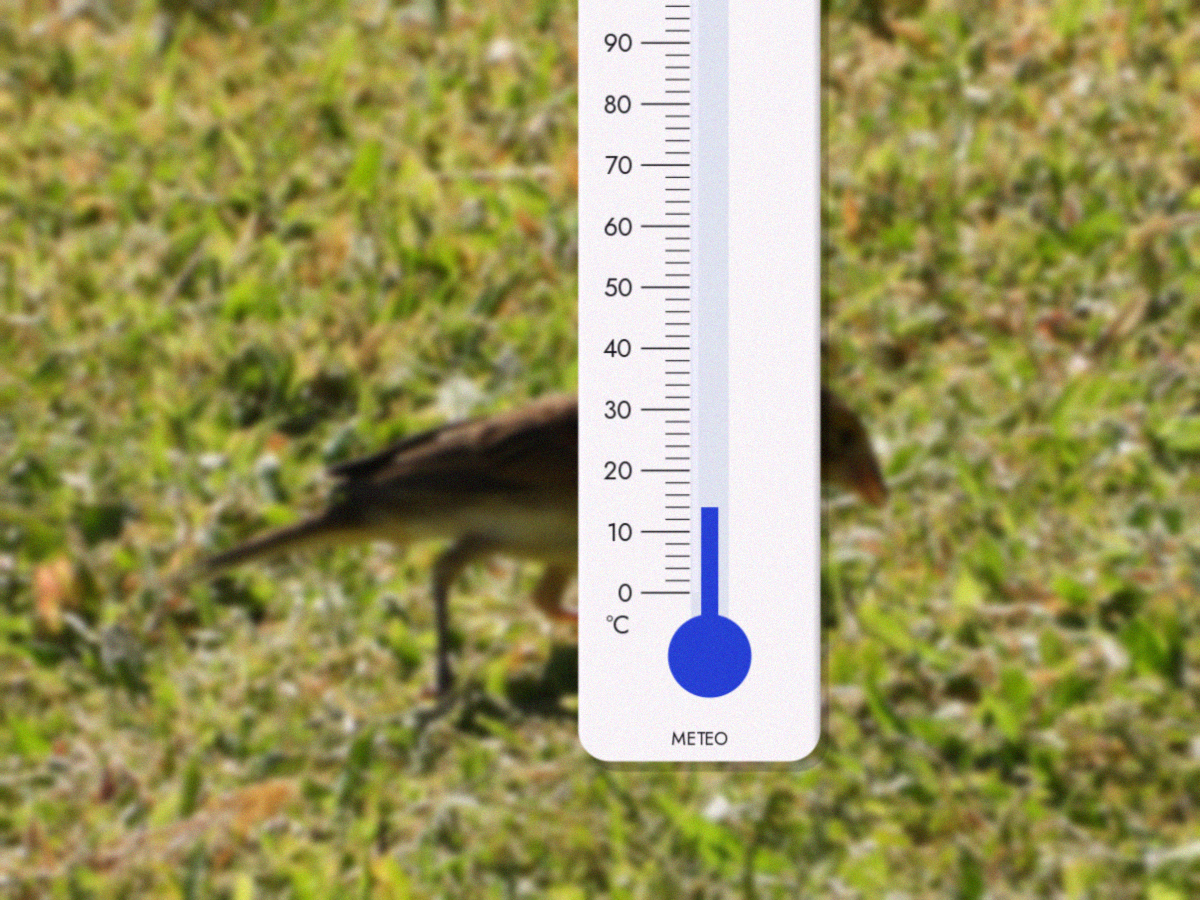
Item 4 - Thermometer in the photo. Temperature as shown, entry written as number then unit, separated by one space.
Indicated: 14 °C
